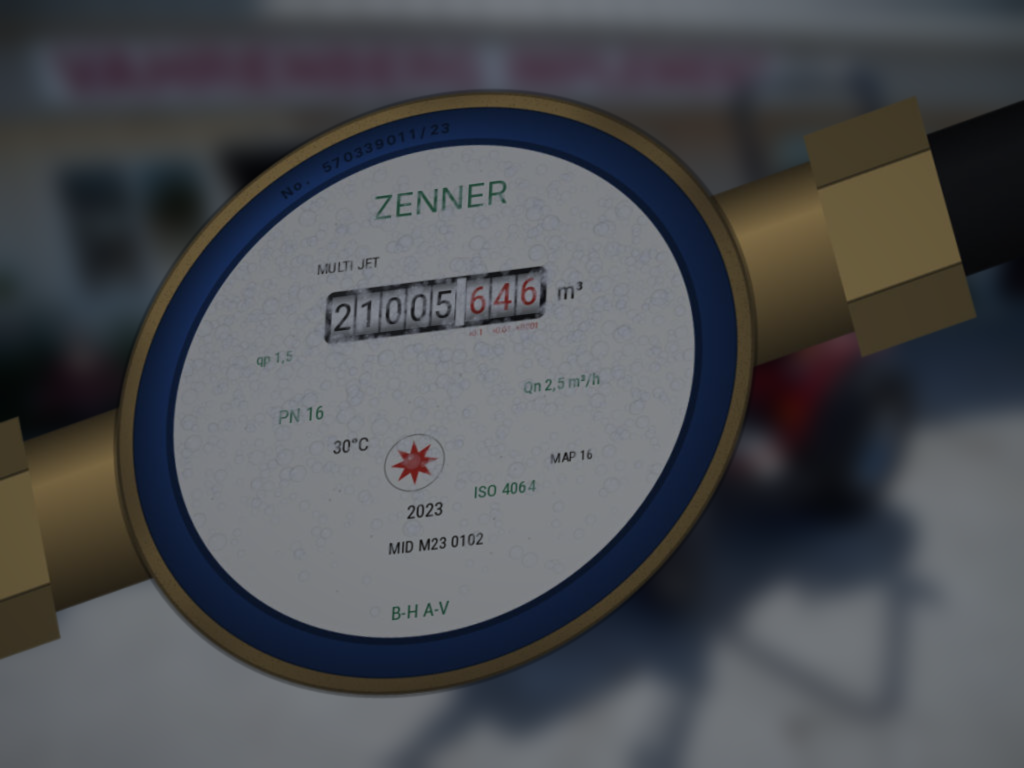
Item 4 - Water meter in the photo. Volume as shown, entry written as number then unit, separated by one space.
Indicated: 21005.646 m³
